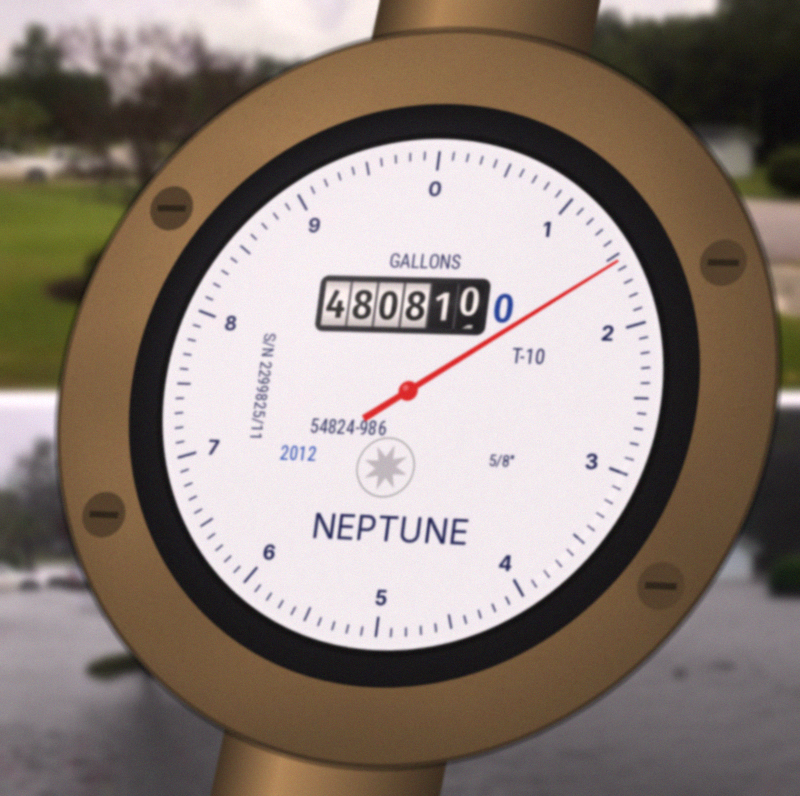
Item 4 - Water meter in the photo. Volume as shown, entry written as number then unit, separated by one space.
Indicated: 4808101.5 gal
